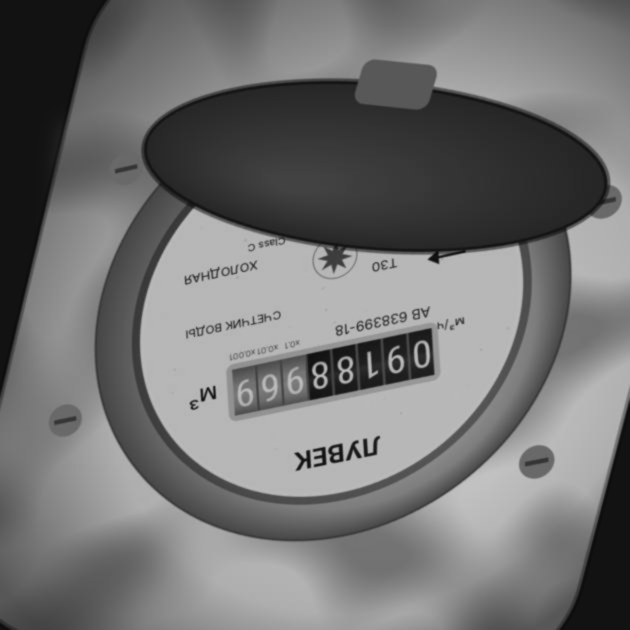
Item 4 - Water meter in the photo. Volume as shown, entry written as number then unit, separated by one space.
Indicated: 9188.969 m³
